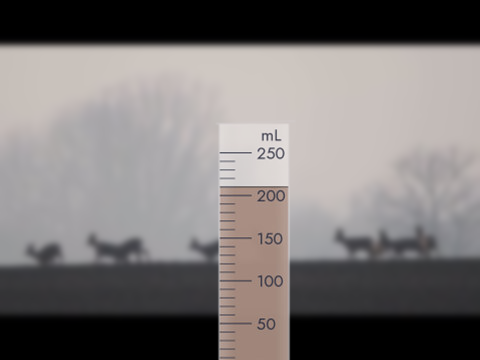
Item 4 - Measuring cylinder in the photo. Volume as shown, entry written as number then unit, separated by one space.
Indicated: 210 mL
